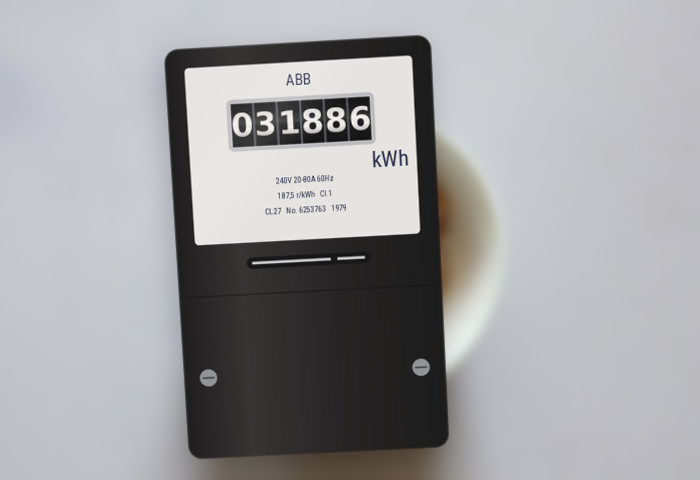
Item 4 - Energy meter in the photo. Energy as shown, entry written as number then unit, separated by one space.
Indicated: 31886 kWh
